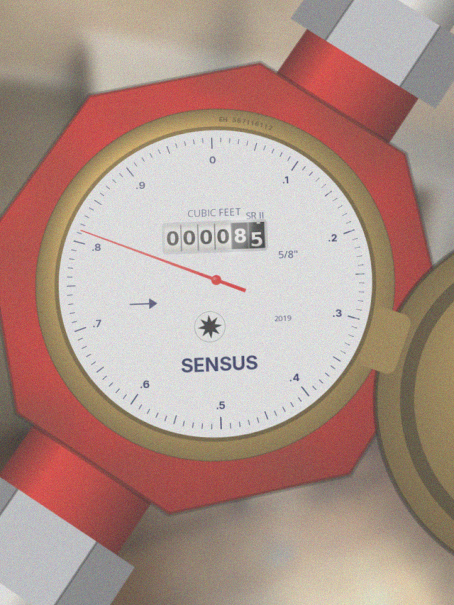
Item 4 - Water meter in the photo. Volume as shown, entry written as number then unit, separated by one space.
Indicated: 84.81 ft³
